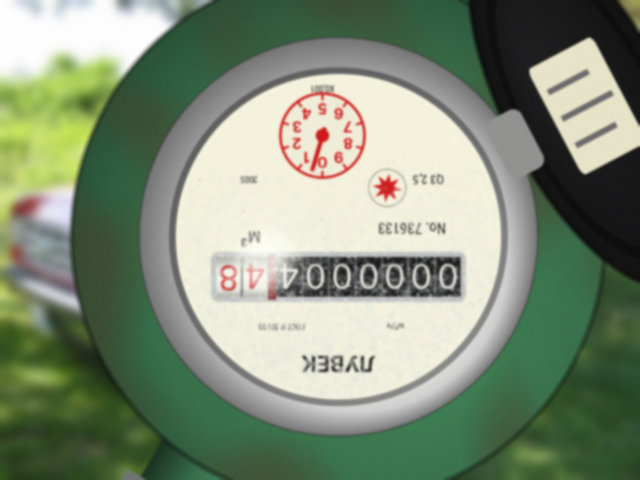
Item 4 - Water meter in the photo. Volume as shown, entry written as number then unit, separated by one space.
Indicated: 4.480 m³
